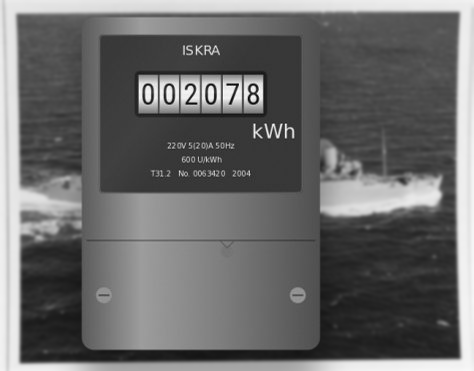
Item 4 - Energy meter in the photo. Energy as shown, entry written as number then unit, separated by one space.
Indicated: 2078 kWh
